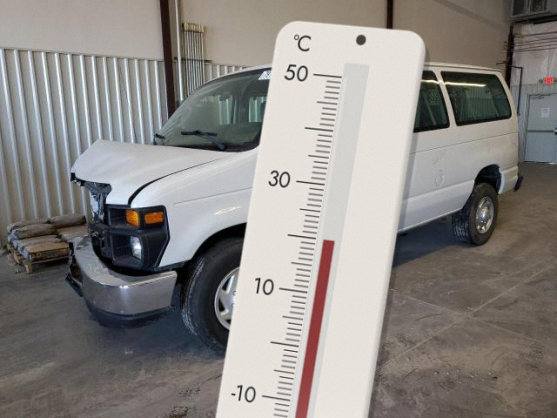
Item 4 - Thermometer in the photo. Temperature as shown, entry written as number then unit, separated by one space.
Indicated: 20 °C
